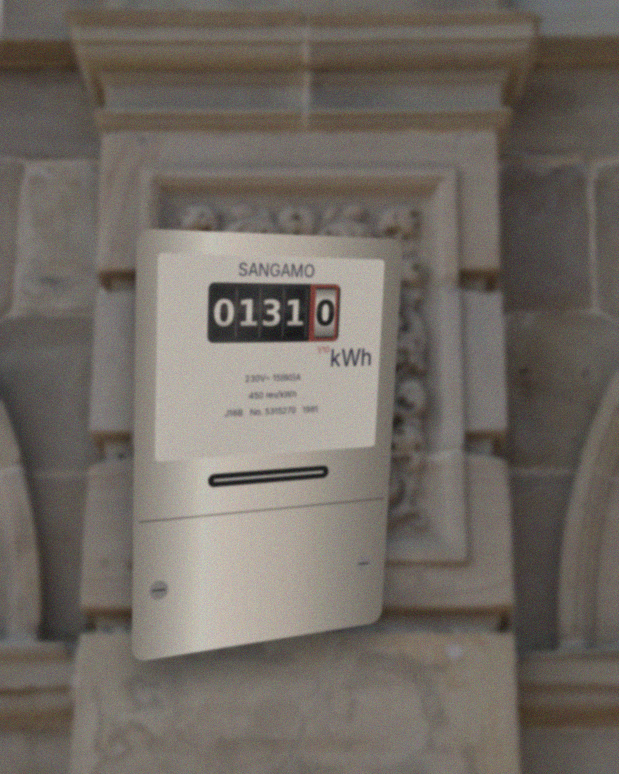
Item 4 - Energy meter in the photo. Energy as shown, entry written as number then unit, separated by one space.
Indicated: 131.0 kWh
